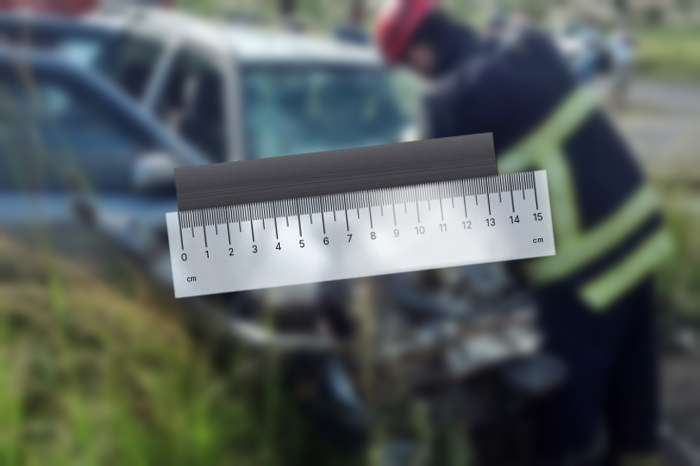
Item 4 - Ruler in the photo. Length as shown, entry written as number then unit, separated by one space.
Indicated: 13.5 cm
